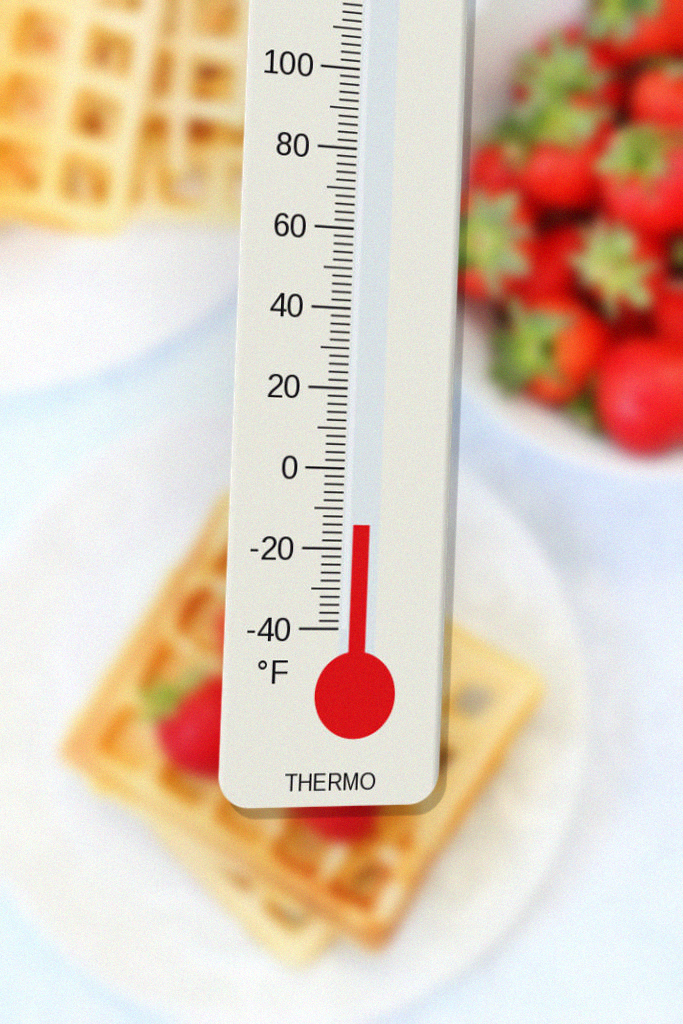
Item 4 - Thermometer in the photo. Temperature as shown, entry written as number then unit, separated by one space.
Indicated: -14 °F
